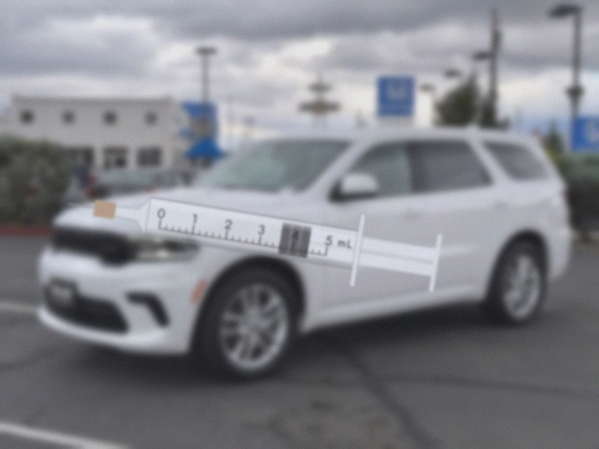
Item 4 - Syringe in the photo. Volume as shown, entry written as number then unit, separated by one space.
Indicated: 3.6 mL
